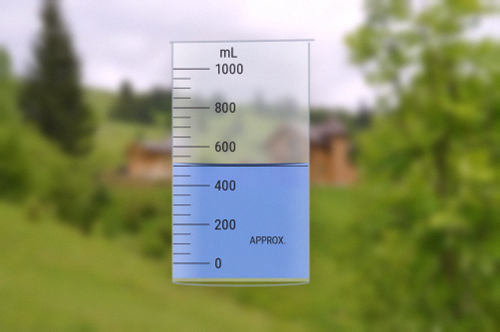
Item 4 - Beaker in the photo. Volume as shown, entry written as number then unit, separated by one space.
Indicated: 500 mL
